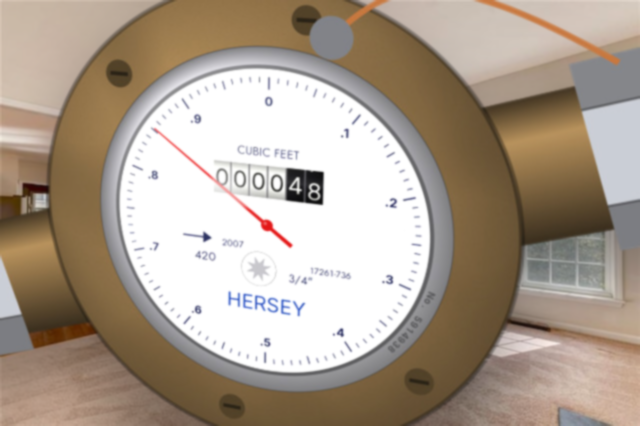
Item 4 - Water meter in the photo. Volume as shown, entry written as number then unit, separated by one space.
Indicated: 47.85 ft³
